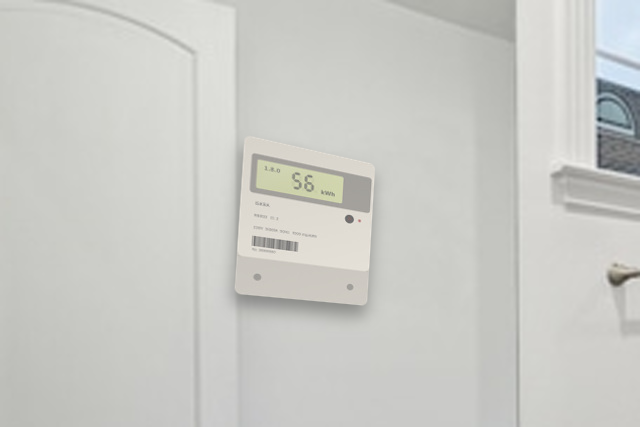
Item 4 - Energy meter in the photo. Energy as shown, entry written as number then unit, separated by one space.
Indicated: 56 kWh
